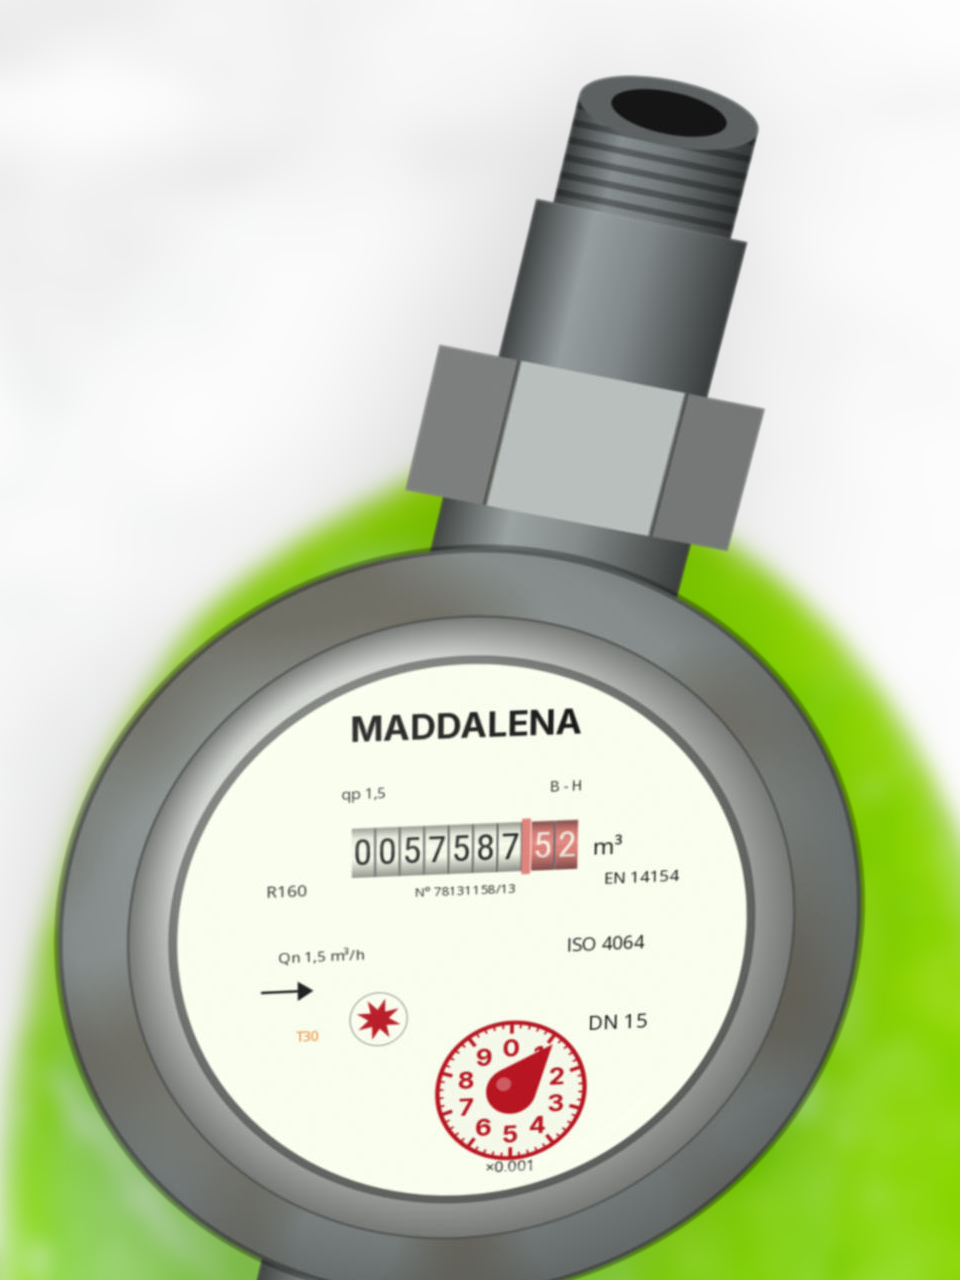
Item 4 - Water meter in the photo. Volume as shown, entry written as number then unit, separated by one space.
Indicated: 57587.521 m³
